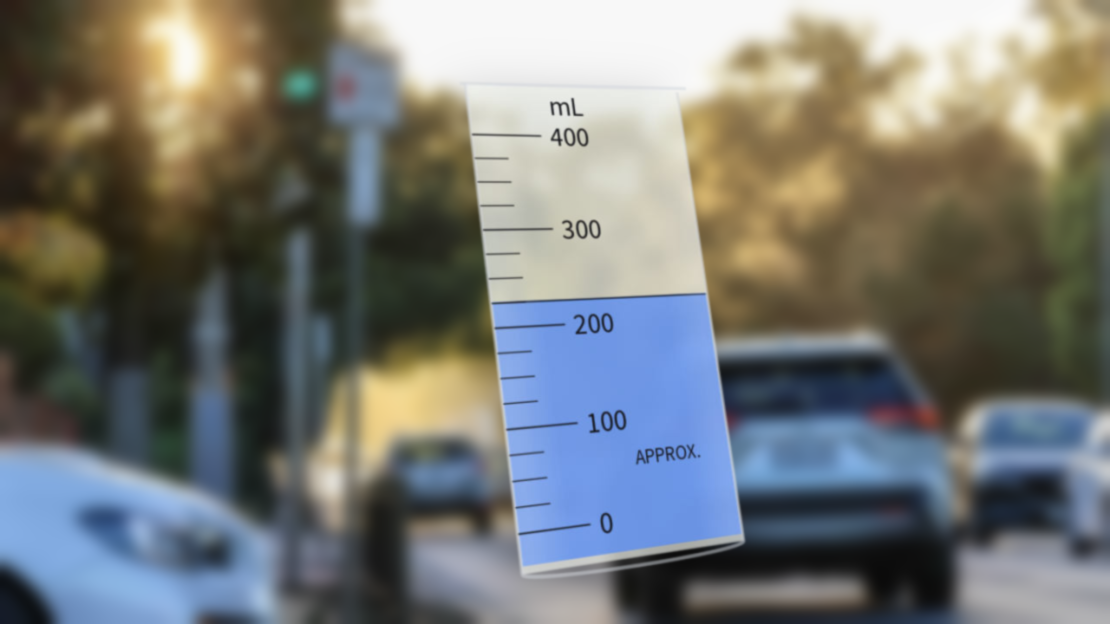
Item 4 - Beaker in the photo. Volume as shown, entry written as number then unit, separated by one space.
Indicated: 225 mL
